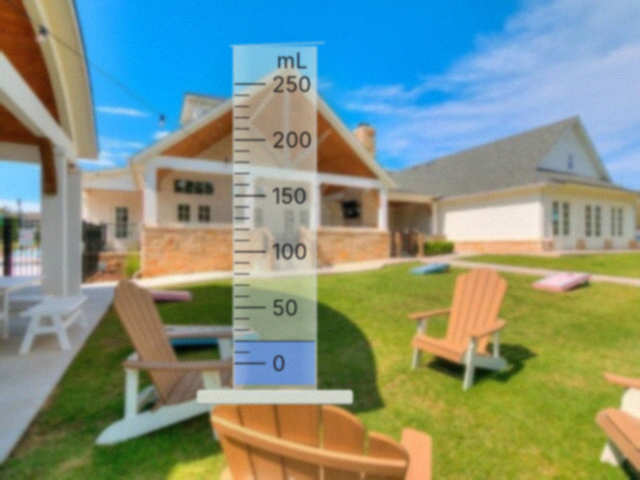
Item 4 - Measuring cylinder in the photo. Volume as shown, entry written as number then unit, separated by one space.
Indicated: 20 mL
